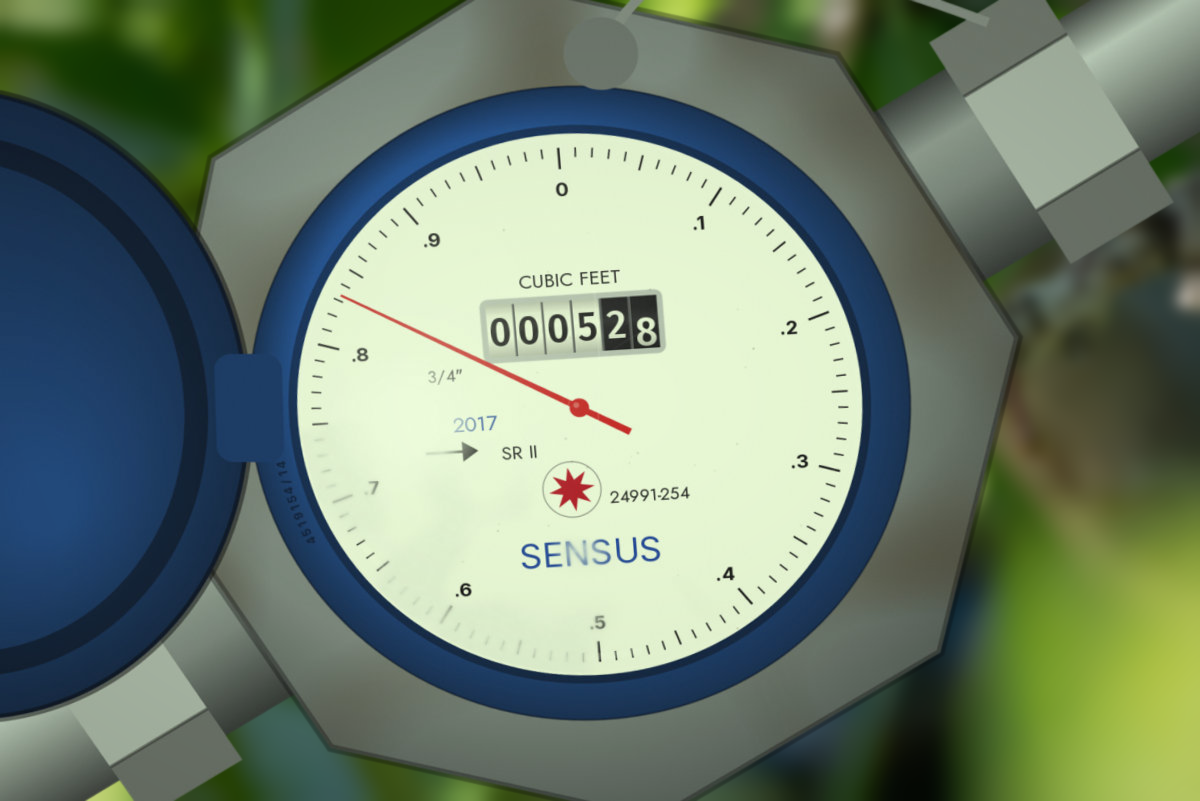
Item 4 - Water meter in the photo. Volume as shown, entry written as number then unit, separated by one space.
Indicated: 527.83 ft³
